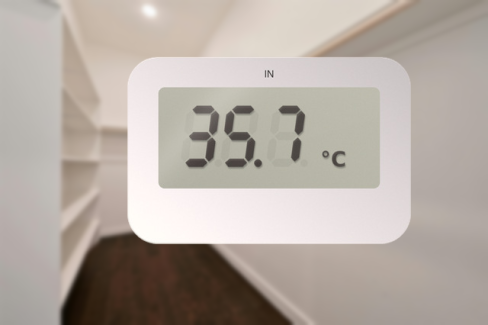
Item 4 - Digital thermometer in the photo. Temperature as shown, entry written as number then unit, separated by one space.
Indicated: 35.7 °C
